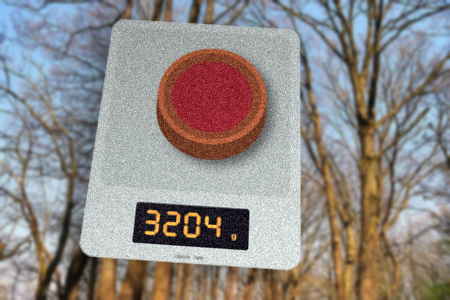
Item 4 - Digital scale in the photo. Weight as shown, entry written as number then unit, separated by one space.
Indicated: 3204 g
